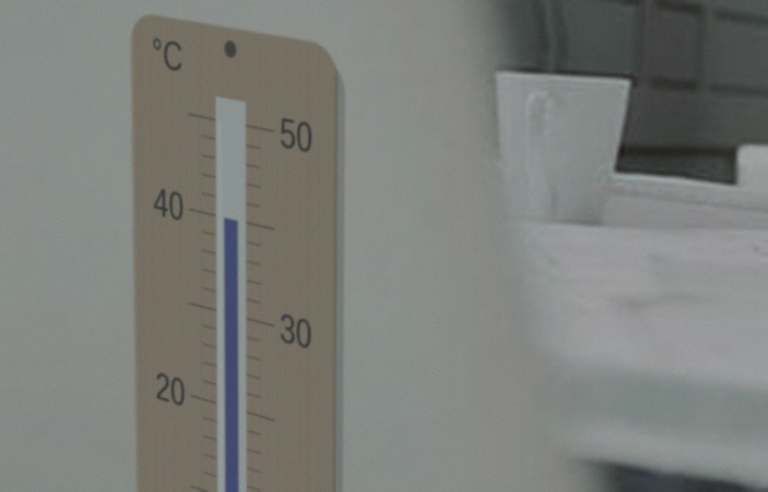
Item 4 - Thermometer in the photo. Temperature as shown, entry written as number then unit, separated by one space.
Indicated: 40 °C
